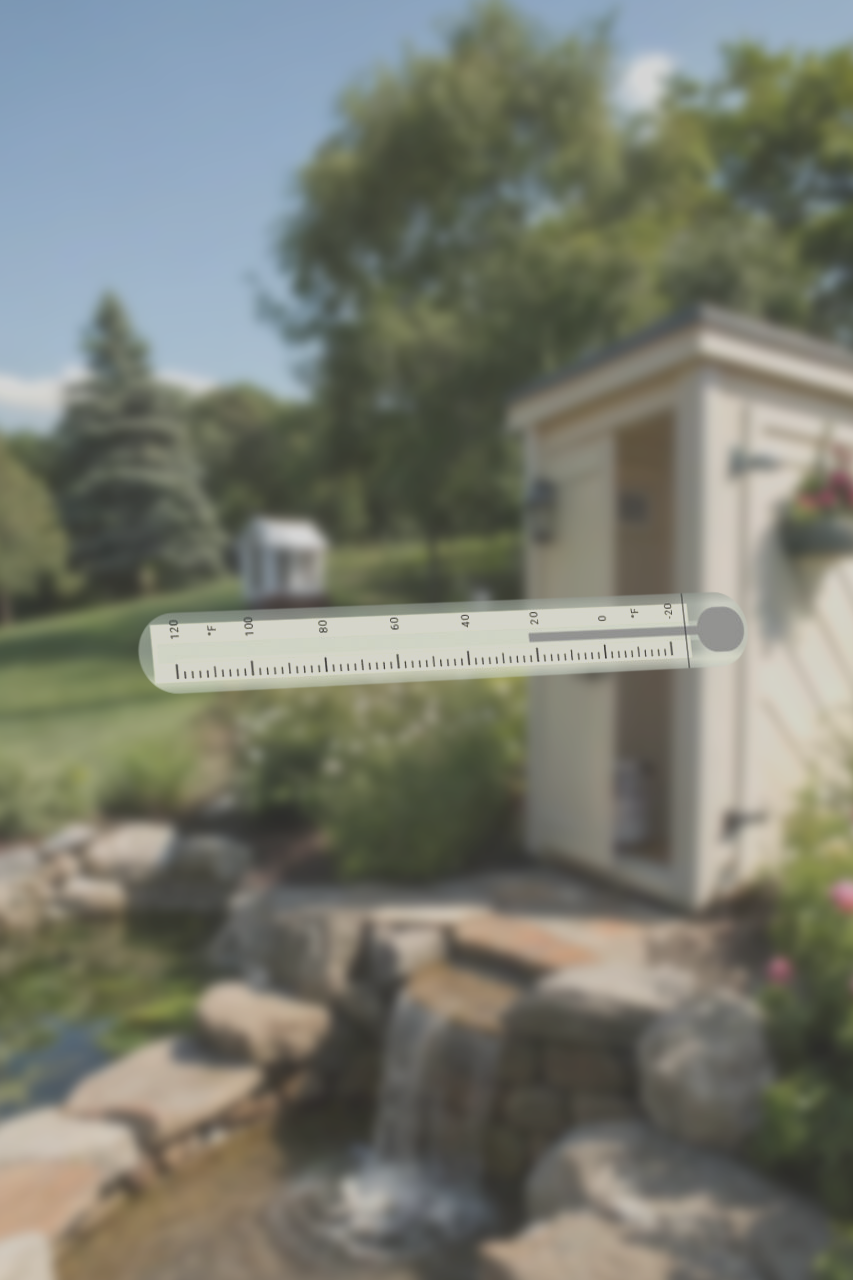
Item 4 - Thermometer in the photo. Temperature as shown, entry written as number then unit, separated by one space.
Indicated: 22 °F
